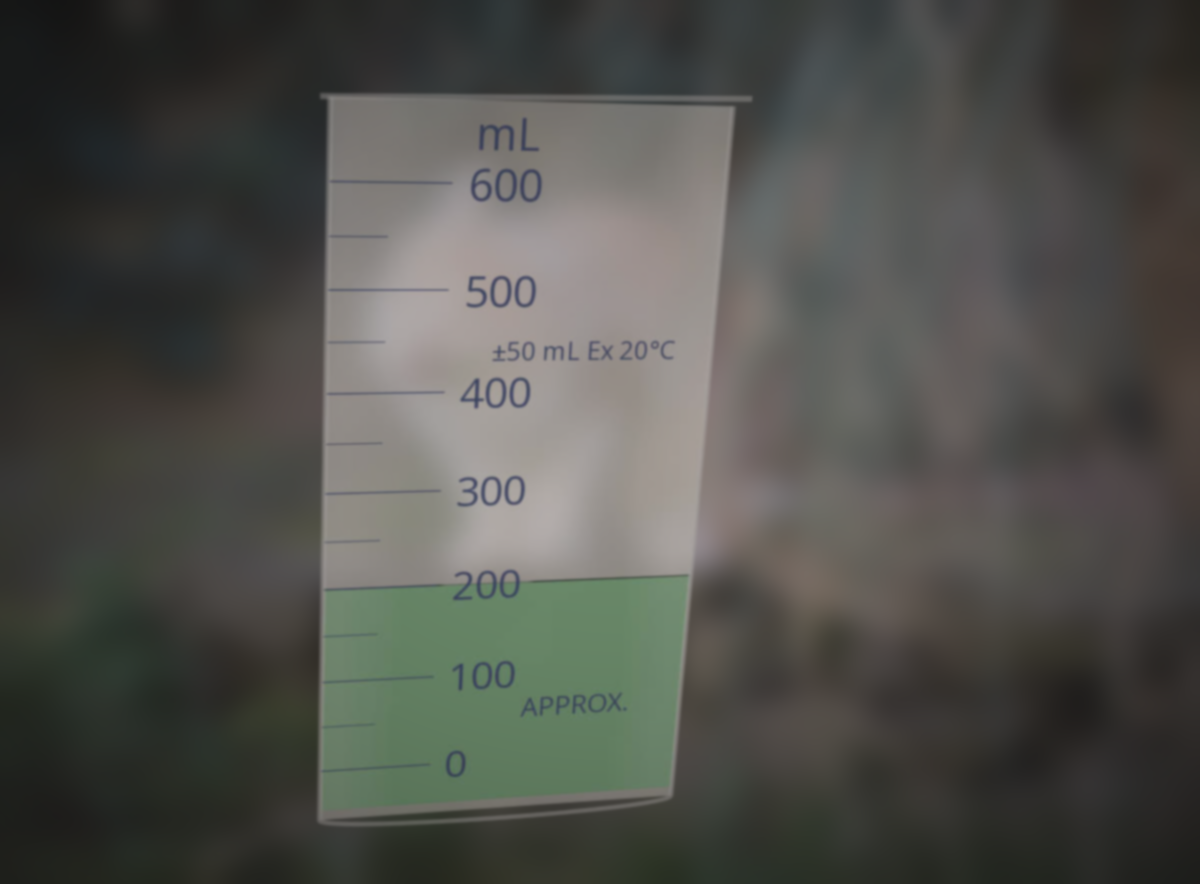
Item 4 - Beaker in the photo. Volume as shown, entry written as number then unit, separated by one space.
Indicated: 200 mL
